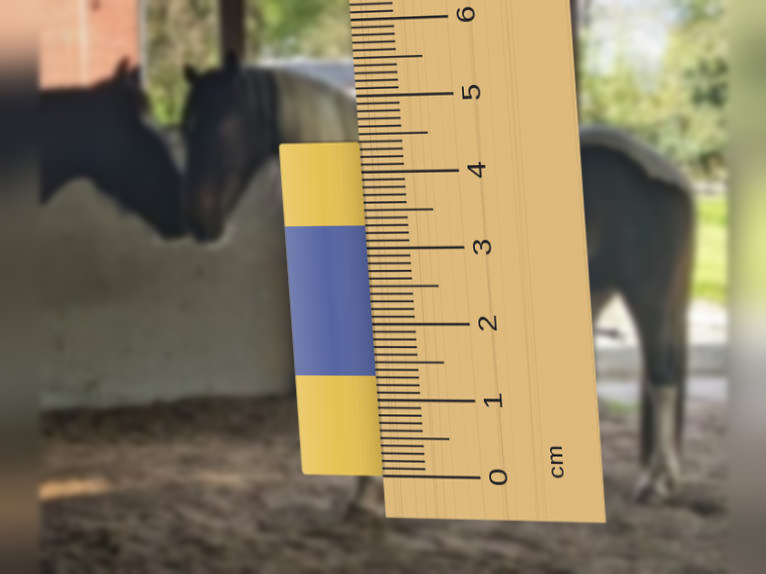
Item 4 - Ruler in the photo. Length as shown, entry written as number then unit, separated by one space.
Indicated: 4.4 cm
